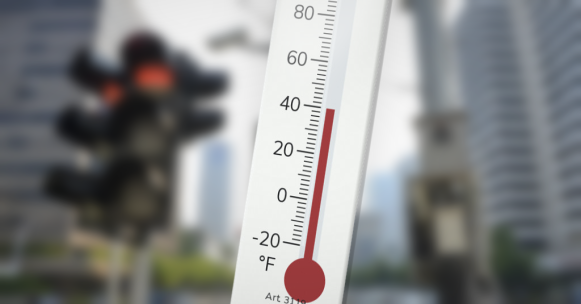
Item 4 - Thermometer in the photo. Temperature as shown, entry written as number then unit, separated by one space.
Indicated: 40 °F
